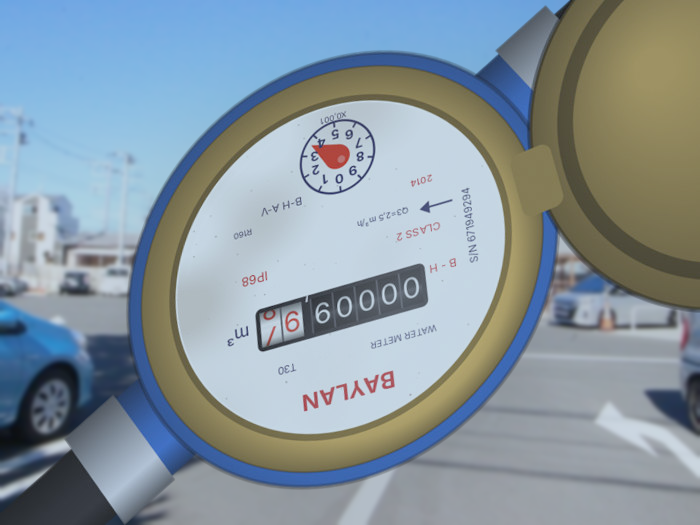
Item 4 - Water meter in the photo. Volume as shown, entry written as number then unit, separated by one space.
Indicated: 9.973 m³
